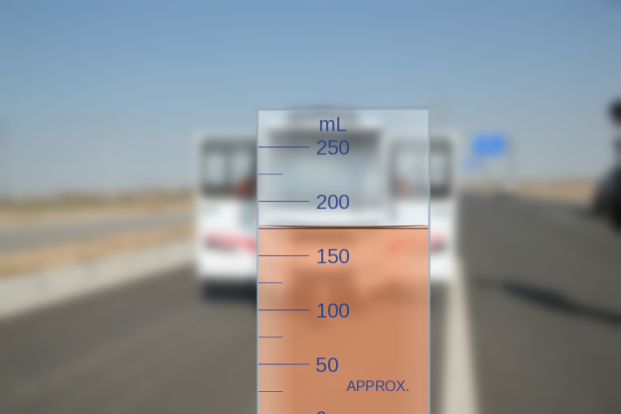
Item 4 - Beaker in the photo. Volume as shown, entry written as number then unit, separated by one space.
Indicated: 175 mL
